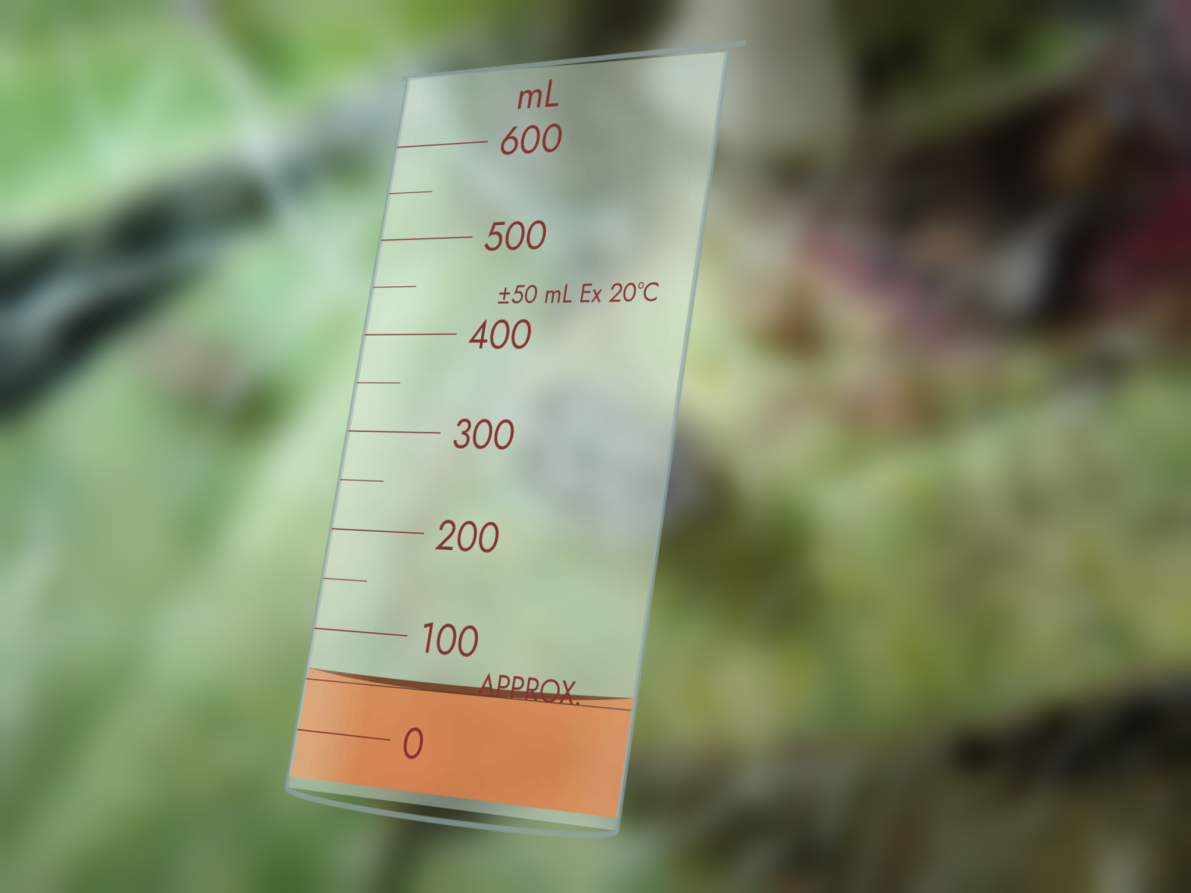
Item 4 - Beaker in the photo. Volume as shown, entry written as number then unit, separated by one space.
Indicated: 50 mL
